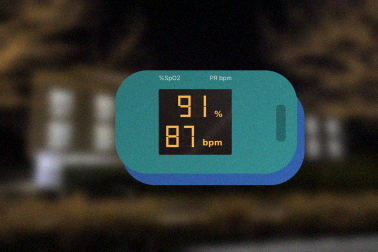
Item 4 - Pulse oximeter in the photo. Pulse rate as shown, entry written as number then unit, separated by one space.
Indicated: 87 bpm
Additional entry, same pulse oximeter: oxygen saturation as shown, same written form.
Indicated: 91 %
